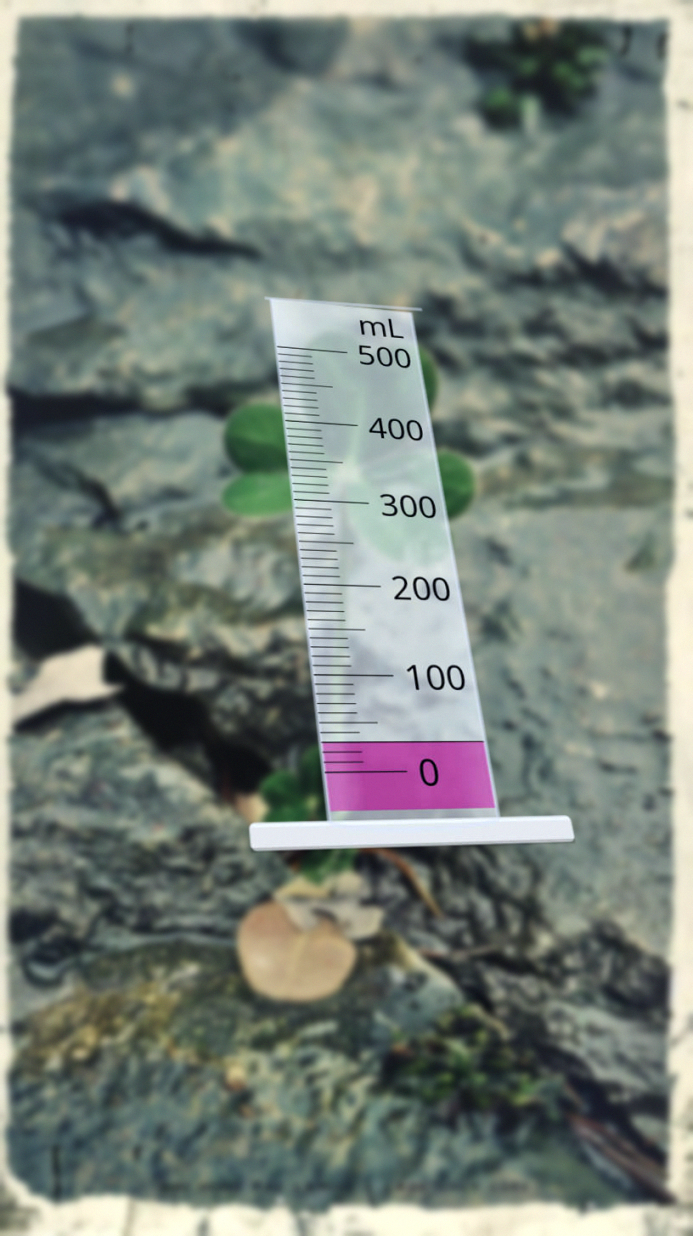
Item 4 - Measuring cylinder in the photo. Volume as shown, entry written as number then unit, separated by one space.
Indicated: 30 mL
